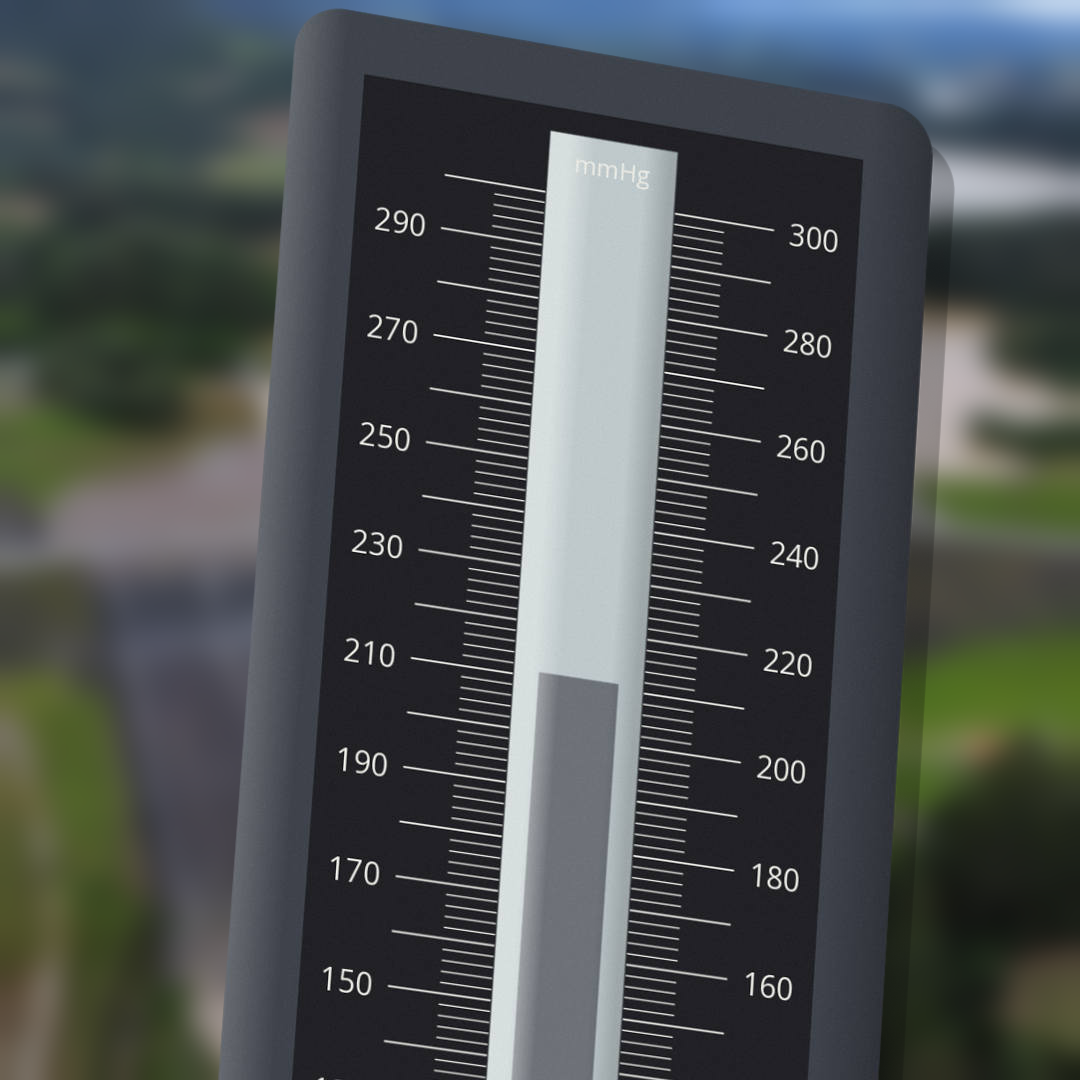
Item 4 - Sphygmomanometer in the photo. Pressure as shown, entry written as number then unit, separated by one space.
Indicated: 211 mmHg
